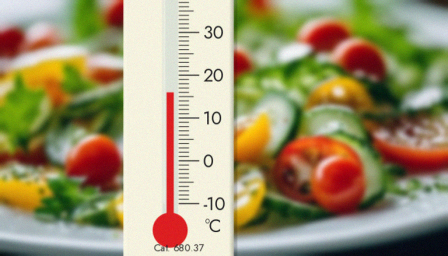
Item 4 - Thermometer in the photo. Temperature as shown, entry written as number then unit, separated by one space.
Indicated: 16 °C
